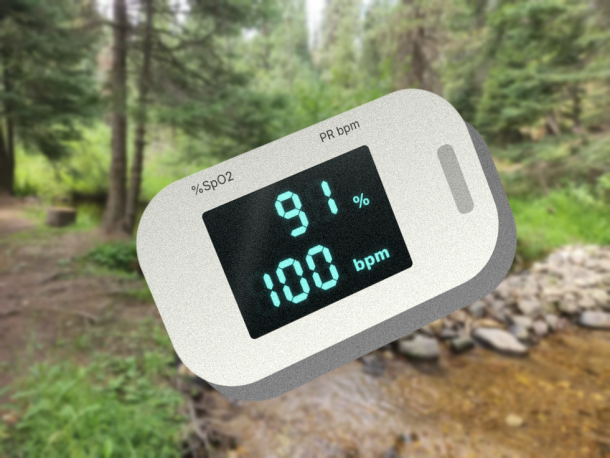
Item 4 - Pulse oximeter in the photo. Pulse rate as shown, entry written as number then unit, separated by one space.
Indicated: 100 bpm
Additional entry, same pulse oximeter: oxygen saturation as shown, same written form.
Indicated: 91 %
